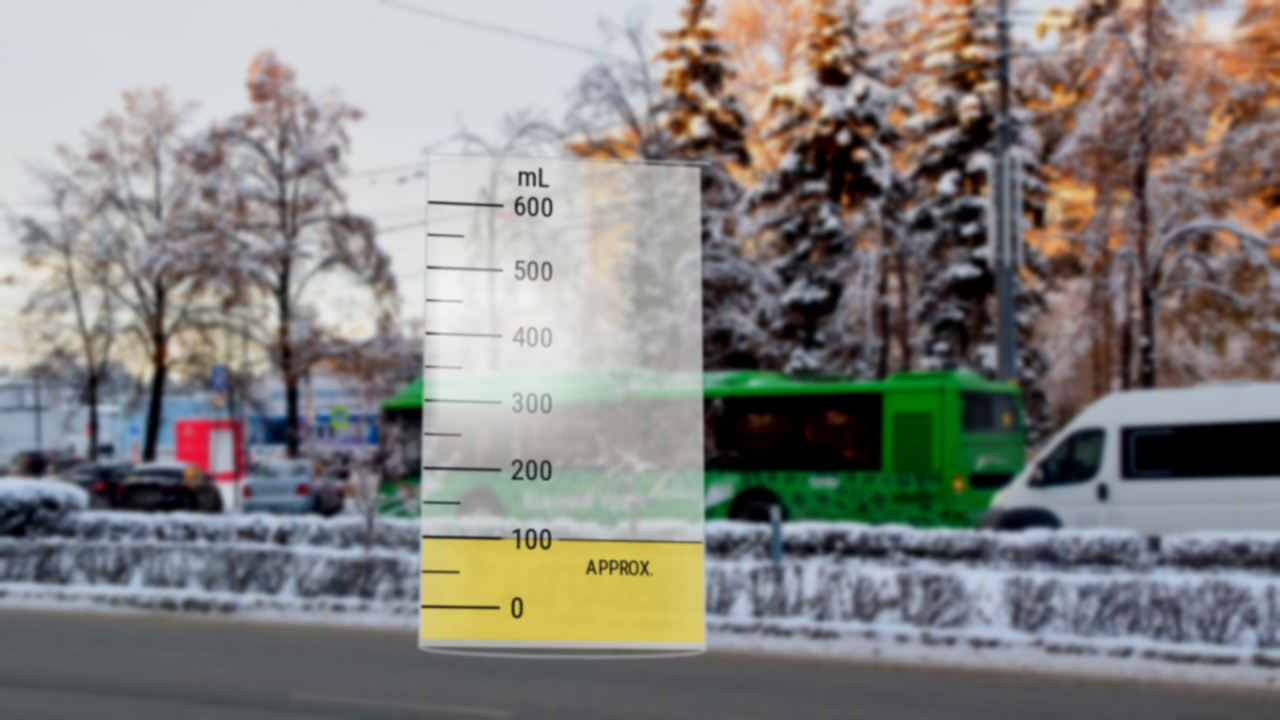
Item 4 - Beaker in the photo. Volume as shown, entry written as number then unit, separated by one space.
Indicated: 100 mL
